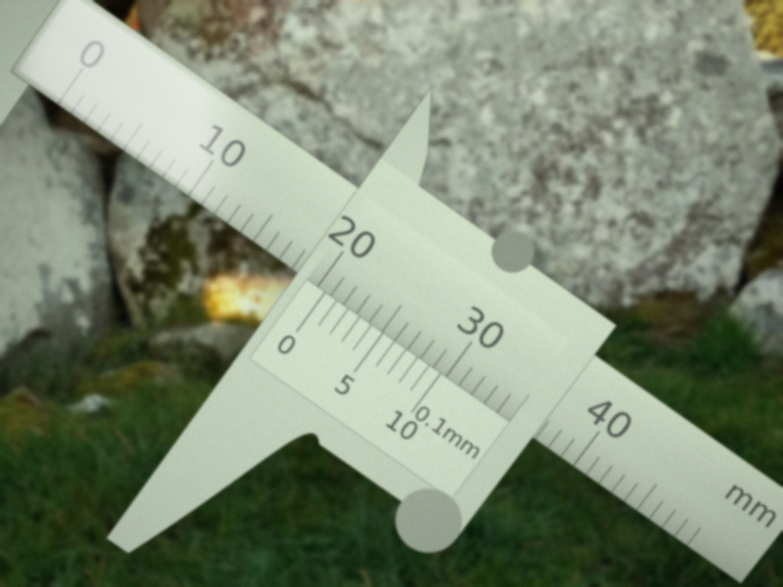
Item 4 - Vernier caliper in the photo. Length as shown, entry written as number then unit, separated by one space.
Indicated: 20.6 mm
